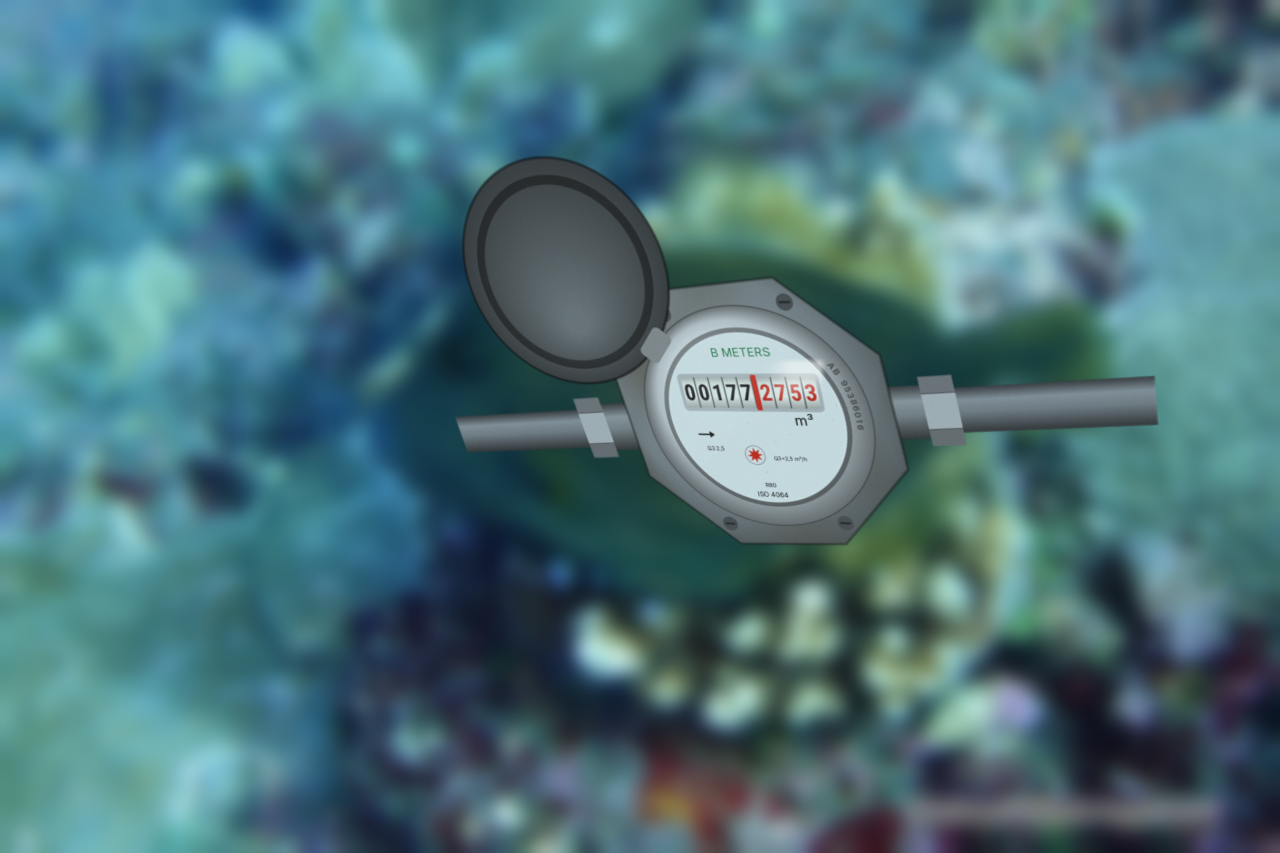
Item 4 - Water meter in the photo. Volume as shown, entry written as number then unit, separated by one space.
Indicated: 177.2753 m³
